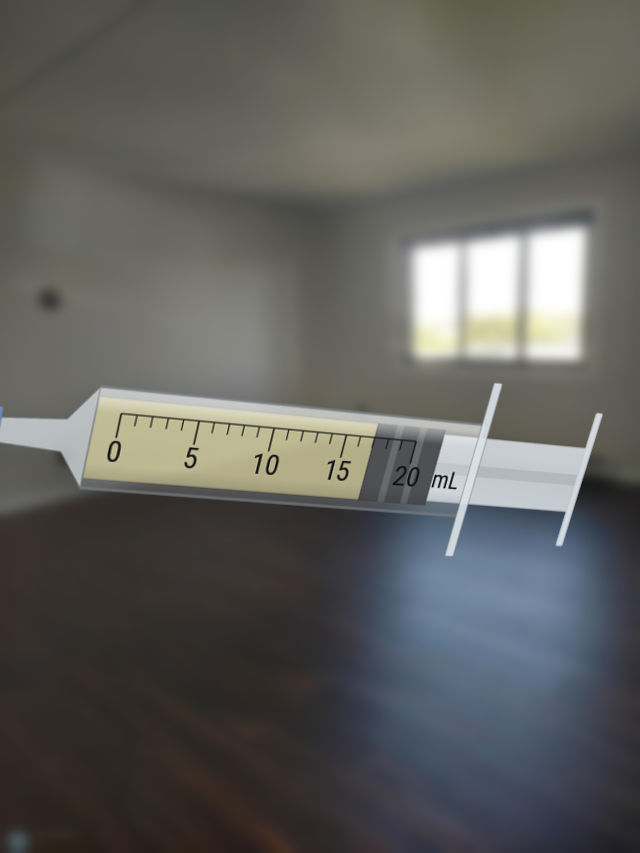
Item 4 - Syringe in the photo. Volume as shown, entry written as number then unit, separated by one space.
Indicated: 17 mL
